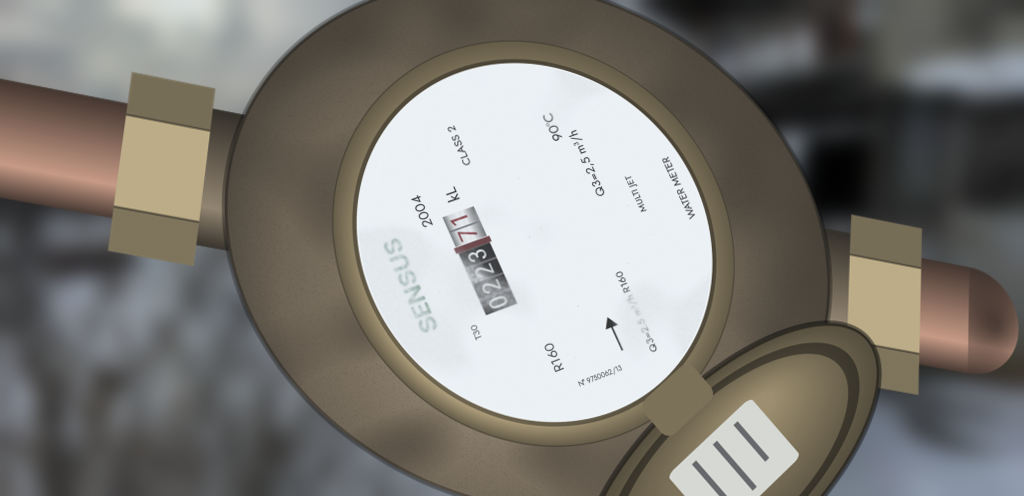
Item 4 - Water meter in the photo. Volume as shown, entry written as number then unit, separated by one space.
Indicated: 223.71 kL
